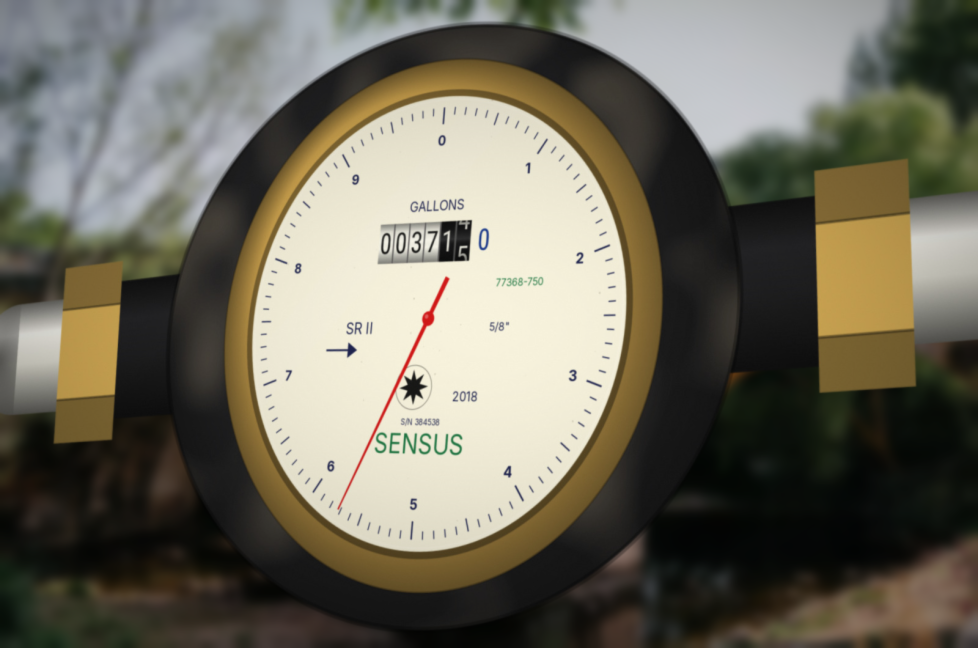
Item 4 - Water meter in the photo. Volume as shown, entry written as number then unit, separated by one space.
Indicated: 37145.7 gal
